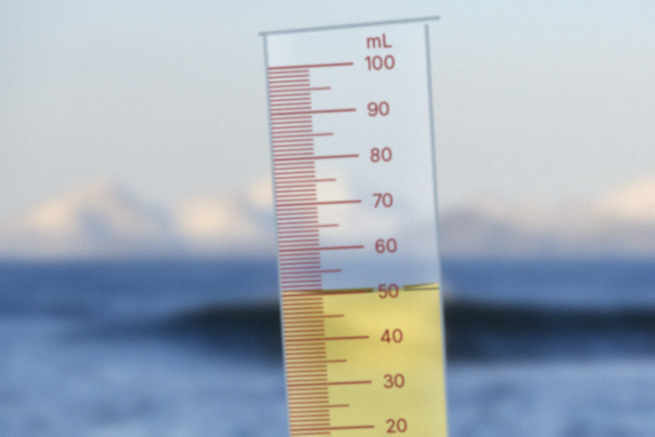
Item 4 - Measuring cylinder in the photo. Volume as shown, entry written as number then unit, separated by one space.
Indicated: 50 mL
